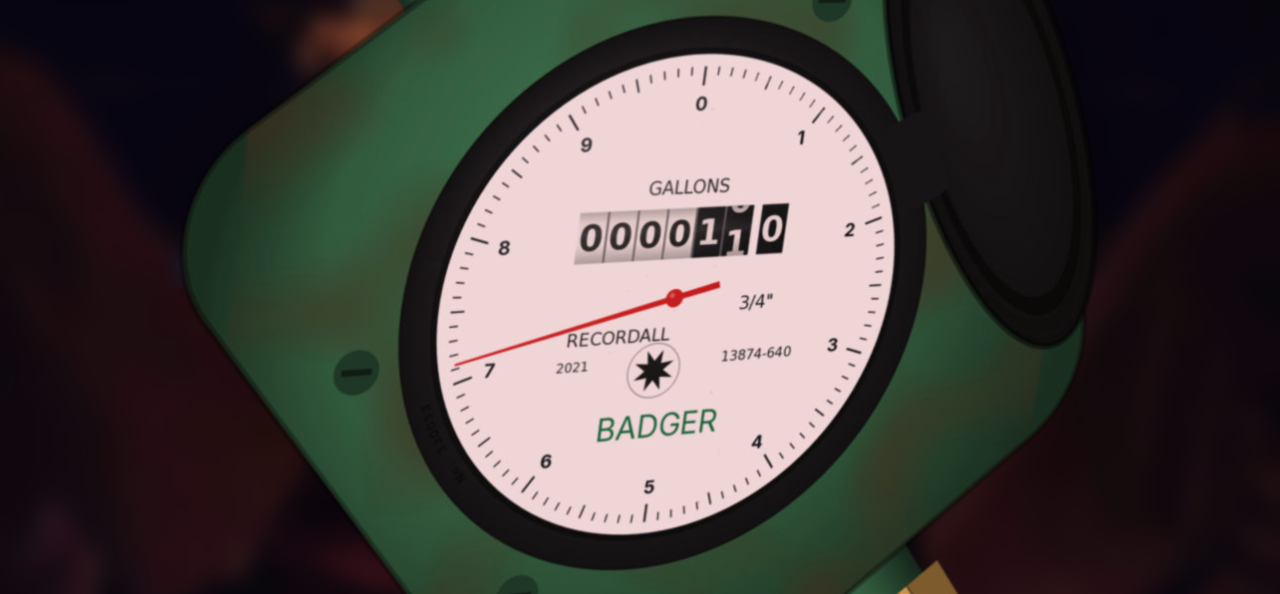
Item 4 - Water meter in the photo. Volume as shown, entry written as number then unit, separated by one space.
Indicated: 107.1 gal
